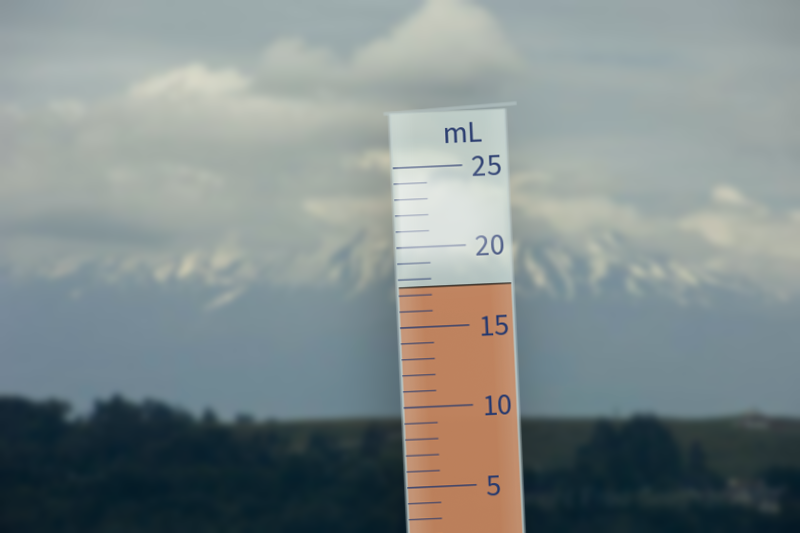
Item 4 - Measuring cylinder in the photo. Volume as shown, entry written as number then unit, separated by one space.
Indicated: 17.5 mL
